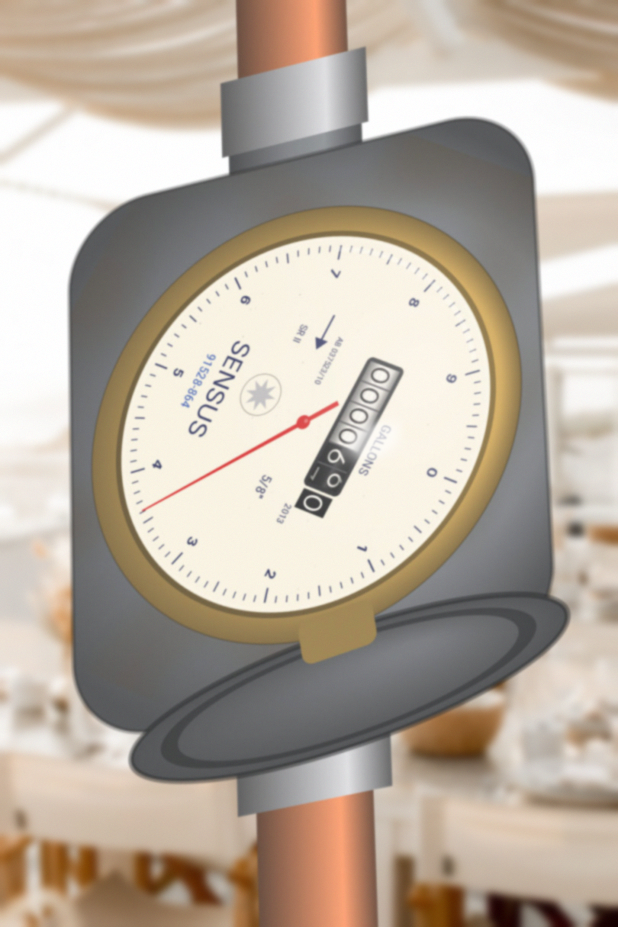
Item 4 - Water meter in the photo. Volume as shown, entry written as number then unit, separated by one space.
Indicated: 663.6 gal
